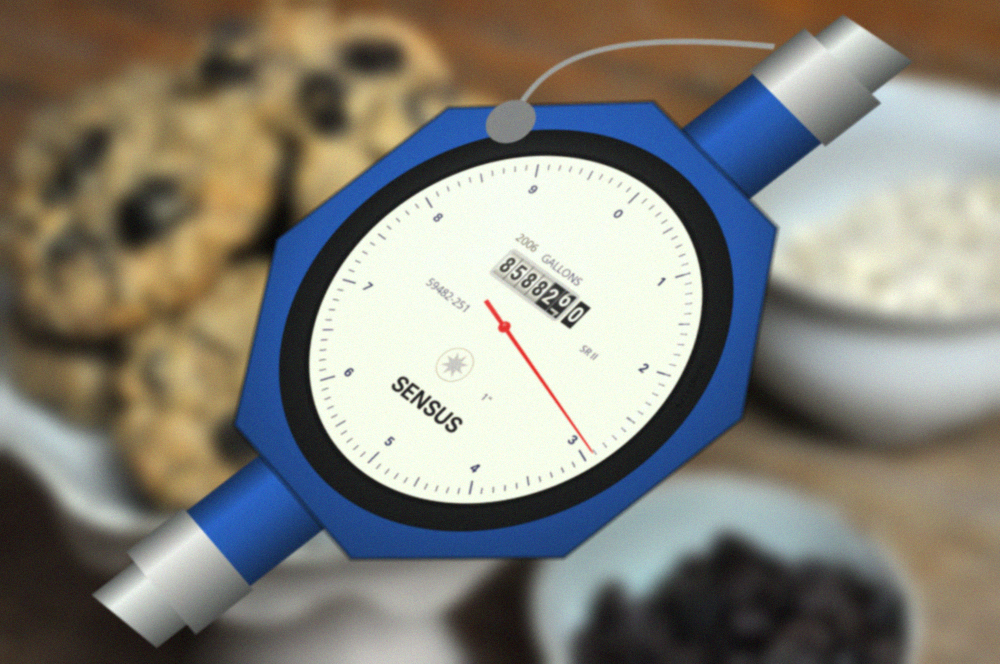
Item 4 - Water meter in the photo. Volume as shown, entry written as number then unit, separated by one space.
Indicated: 8588262.9 gal
